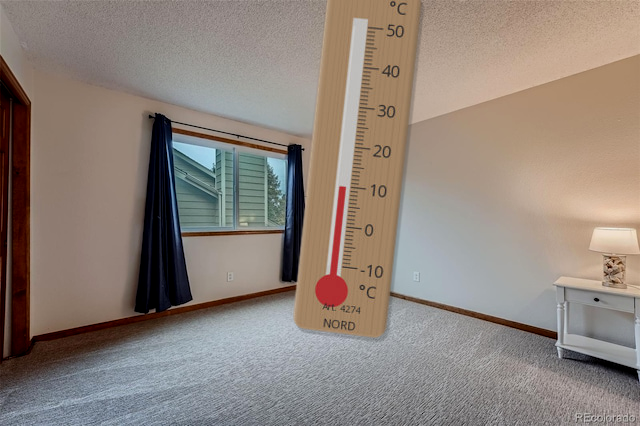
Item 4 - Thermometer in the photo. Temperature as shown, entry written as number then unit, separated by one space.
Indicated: 10 °C
